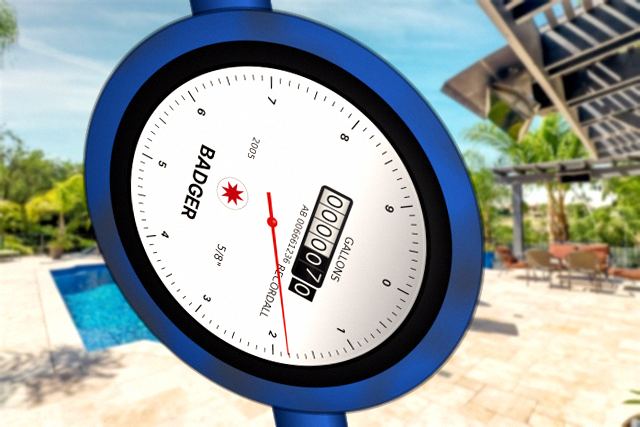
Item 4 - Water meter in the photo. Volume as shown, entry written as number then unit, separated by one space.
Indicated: 71.8 gal
